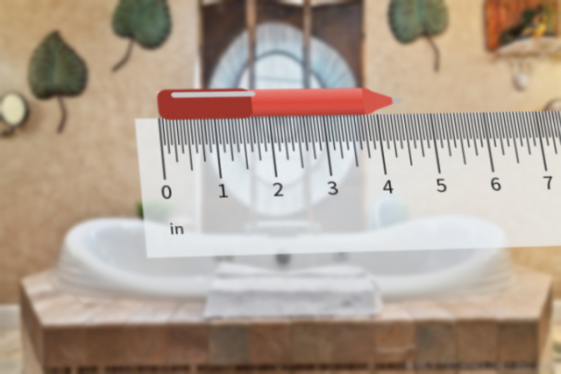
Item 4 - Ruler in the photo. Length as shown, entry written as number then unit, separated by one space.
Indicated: 4.5 in
